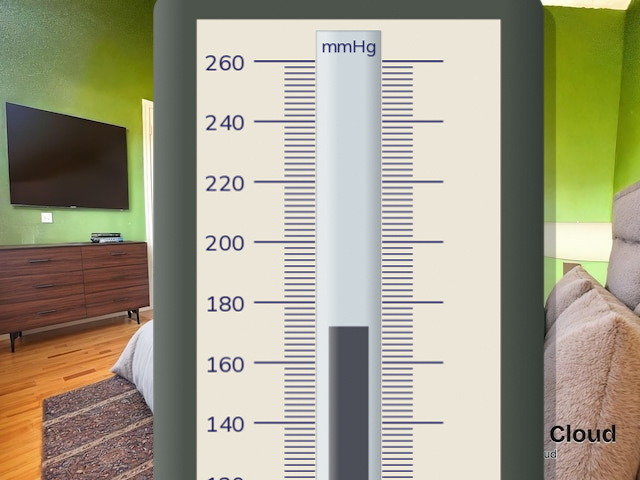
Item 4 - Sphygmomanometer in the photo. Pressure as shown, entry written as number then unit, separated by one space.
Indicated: 172 mmHg
